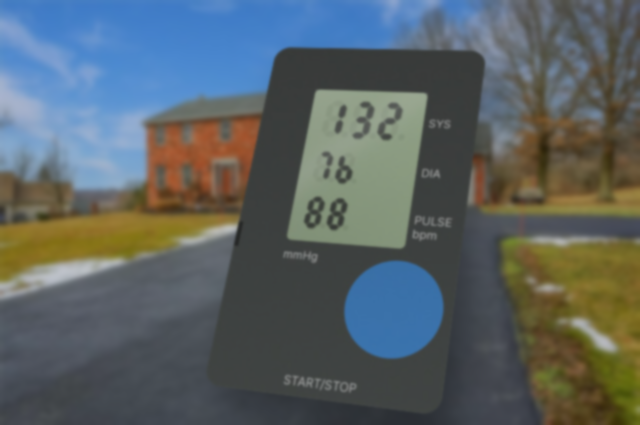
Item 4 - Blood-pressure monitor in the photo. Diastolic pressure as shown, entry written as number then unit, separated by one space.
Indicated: 76 mmHg
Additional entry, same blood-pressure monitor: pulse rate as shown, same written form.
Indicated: 88 bpm
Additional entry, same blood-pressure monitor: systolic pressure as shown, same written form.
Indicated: 132 mmHg
